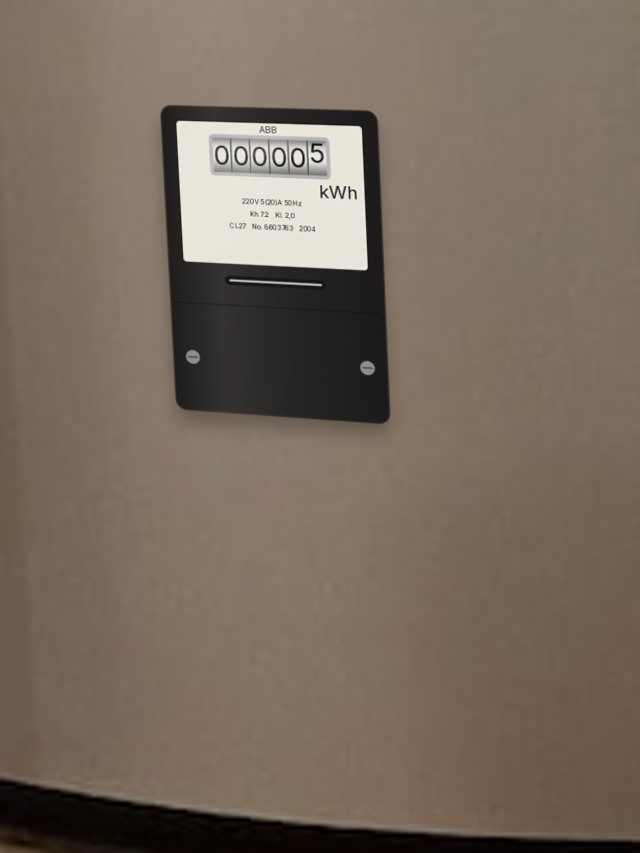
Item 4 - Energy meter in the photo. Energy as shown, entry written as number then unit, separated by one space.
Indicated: 5 kWh
